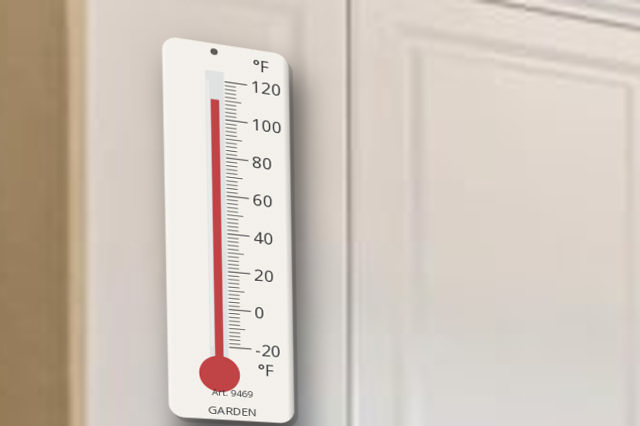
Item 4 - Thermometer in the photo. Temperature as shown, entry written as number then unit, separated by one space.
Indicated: 110 °F
